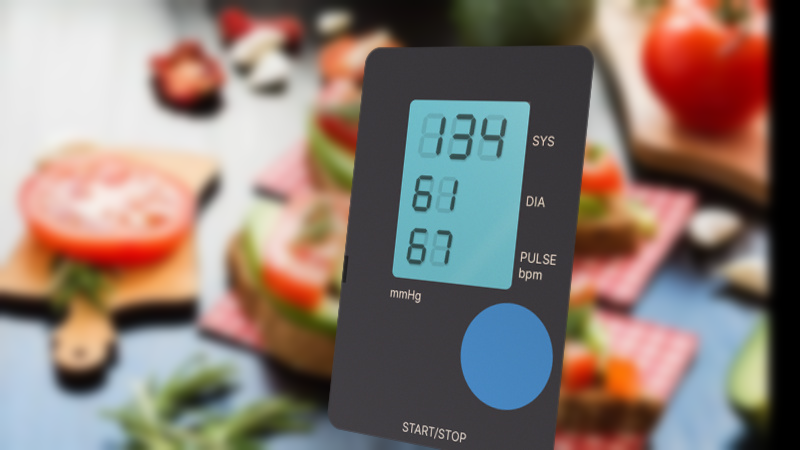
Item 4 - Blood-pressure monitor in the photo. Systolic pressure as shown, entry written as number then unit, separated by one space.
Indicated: 134 mmHg
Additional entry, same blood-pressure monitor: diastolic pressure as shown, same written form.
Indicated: 61 mmHg
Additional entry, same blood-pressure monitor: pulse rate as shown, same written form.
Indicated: 67 bpm
